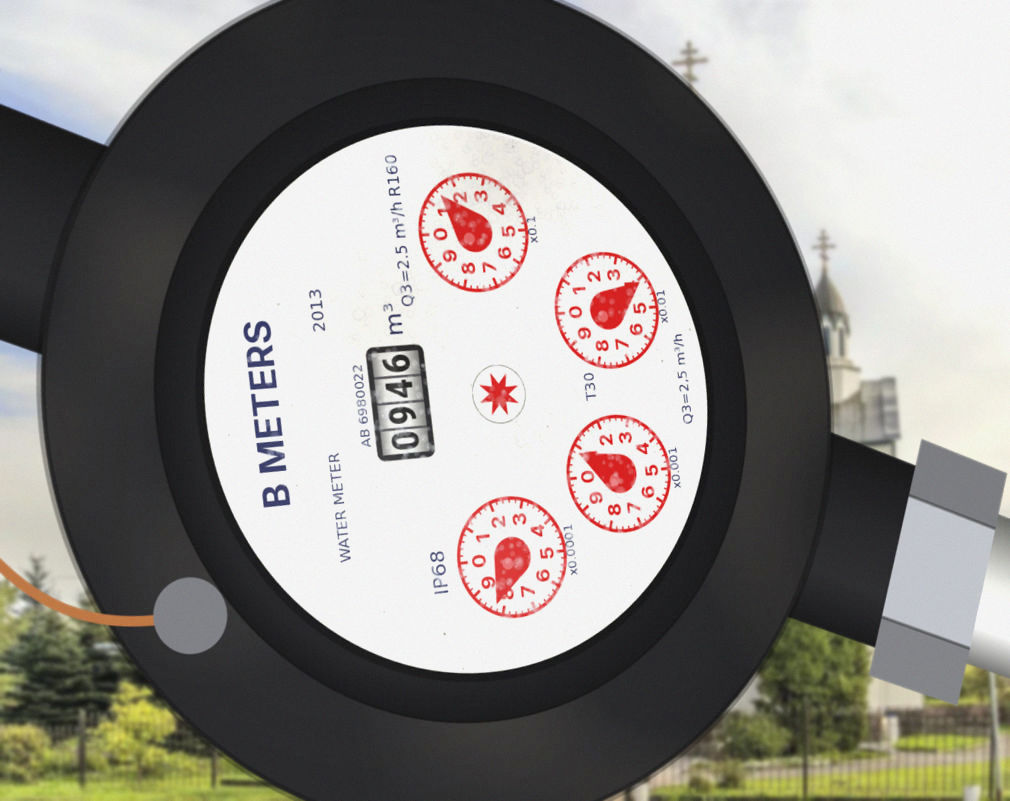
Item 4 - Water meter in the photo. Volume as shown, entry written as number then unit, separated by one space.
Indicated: 946.1408 m³
